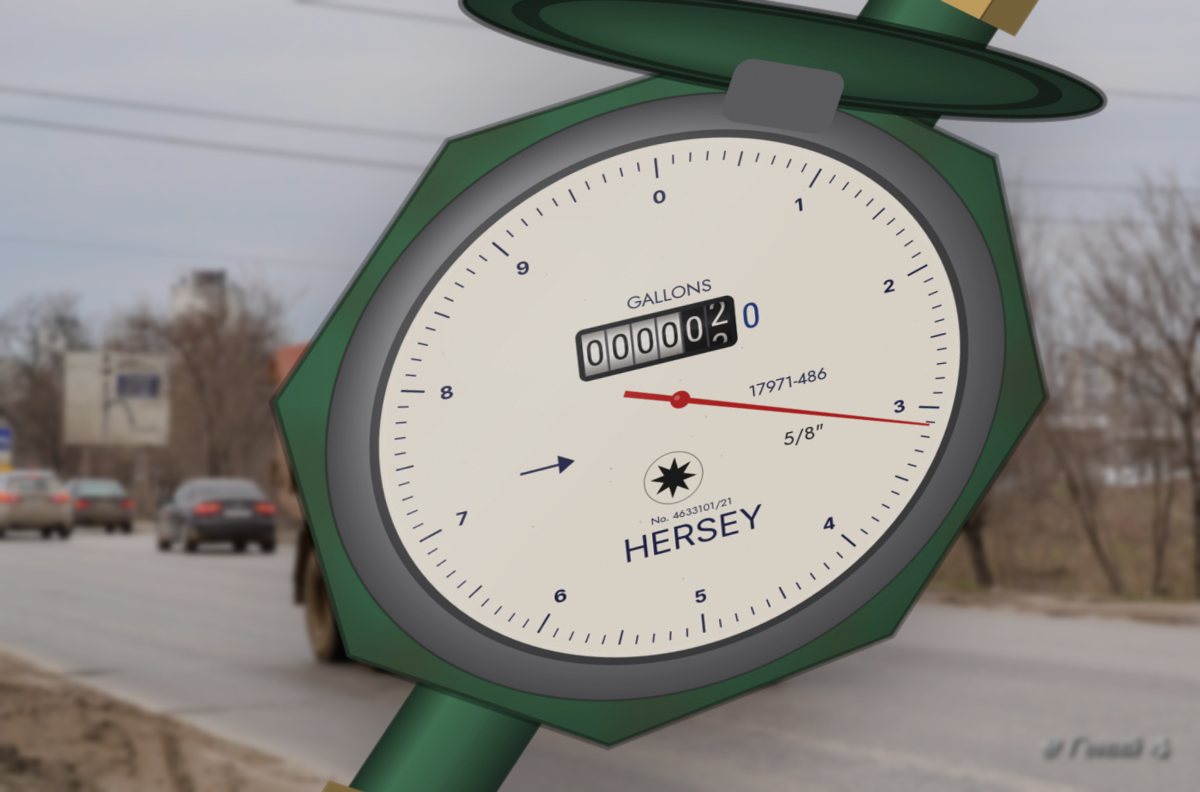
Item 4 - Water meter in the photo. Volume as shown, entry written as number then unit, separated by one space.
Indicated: 23.1 gal
